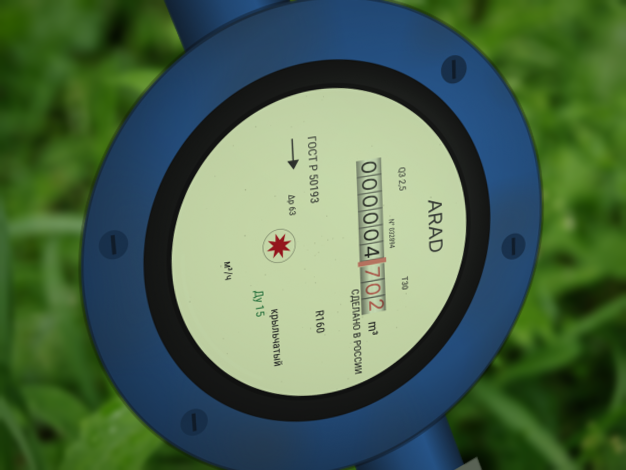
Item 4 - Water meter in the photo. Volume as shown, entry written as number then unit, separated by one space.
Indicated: 4.702 m³
